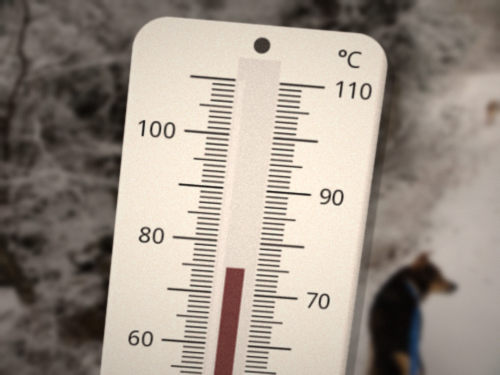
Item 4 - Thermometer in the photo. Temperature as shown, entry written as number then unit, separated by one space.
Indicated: 75 °C
